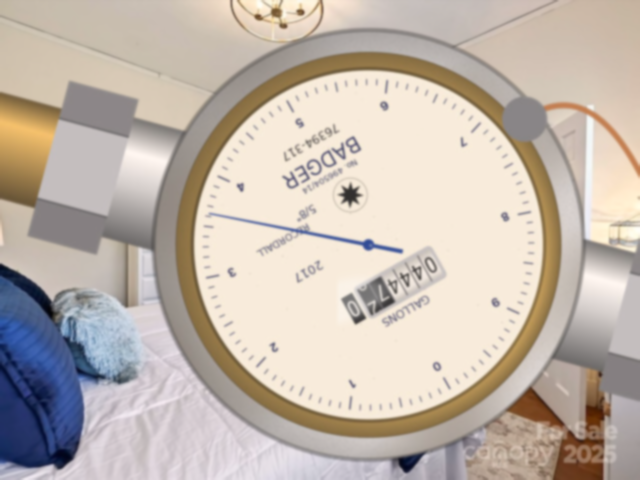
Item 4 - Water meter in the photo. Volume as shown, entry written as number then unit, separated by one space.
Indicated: 444723.6 gal
